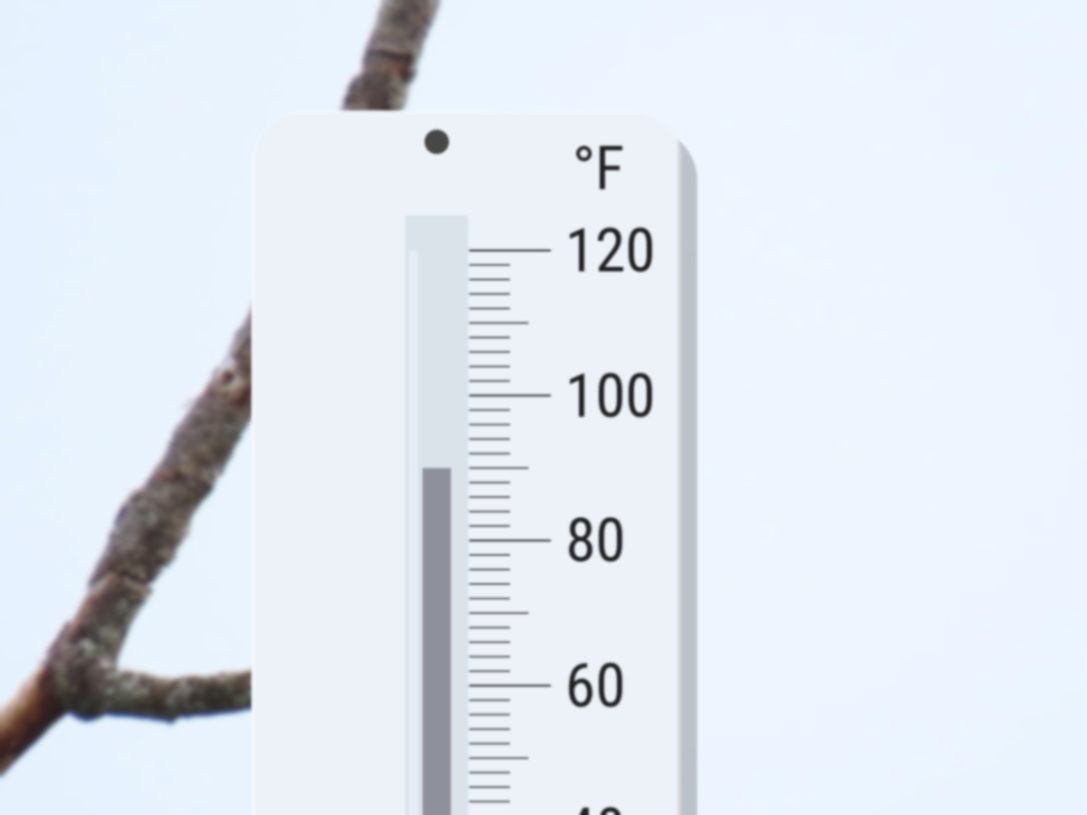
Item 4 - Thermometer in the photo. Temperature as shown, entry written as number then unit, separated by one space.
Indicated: 90 °F
